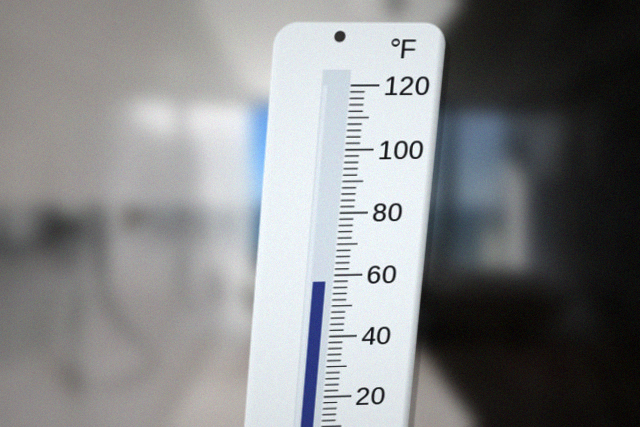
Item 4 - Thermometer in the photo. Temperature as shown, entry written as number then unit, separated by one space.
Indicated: 58 °F
